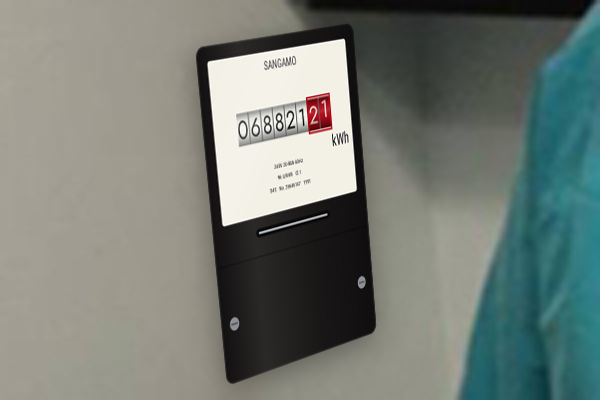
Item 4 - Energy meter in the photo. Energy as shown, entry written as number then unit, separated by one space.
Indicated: 68821.21 kWh
